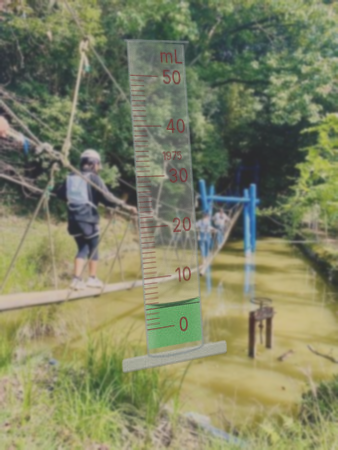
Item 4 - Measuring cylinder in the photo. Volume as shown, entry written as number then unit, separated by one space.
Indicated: 4 mL
